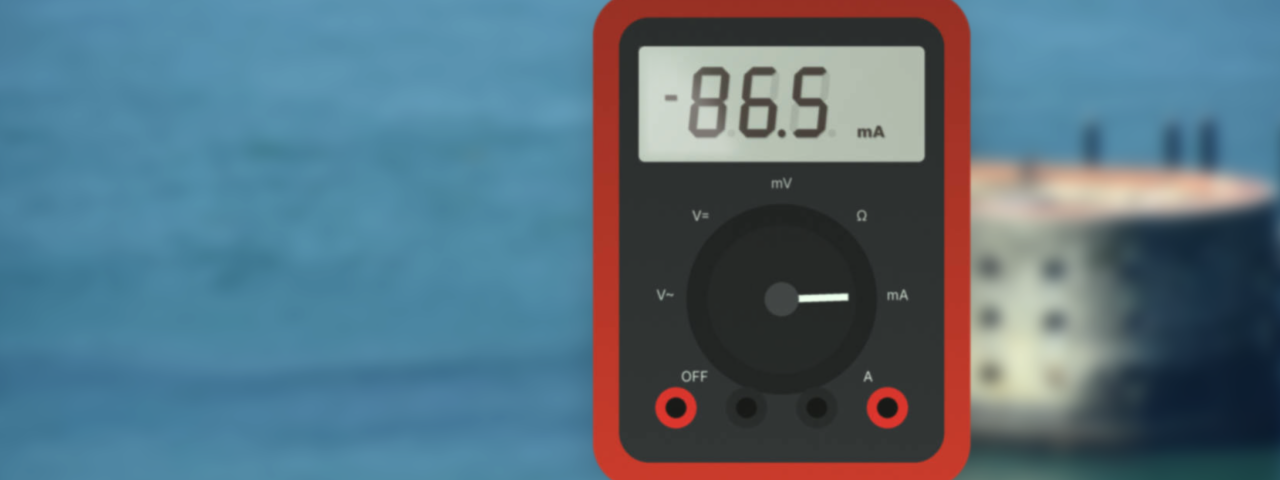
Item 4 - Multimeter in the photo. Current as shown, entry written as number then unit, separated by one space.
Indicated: -86.5 mA
